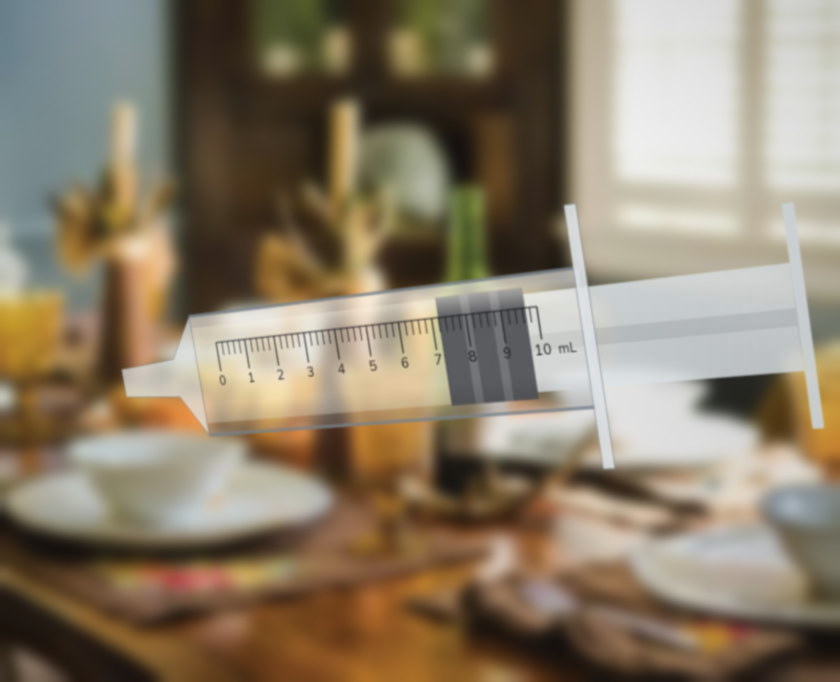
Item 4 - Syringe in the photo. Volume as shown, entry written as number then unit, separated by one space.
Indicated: 7.2 mL
